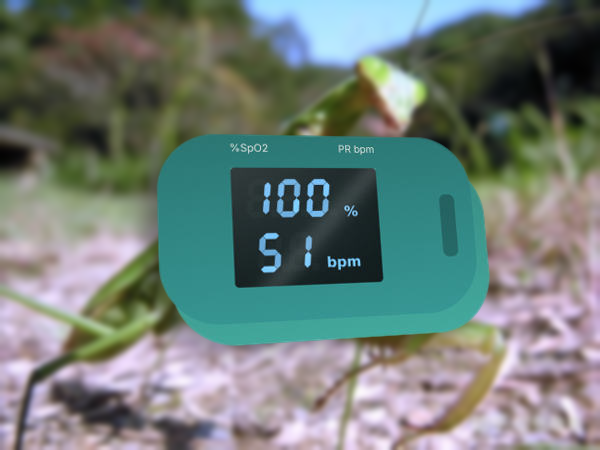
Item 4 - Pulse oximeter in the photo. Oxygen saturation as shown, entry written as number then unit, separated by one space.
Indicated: 100 %
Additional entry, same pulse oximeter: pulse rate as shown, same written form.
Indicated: 51 bpm
